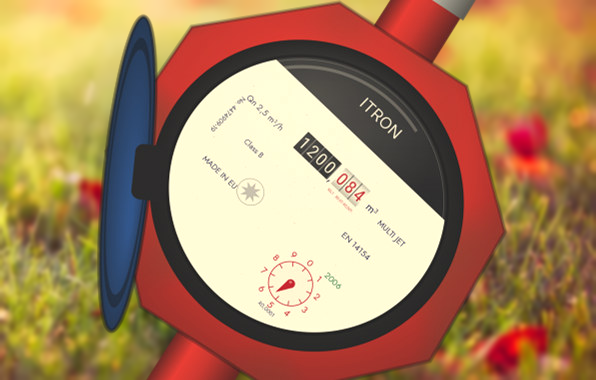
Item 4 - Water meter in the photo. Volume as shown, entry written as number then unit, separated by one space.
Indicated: 1200.0845 m³
